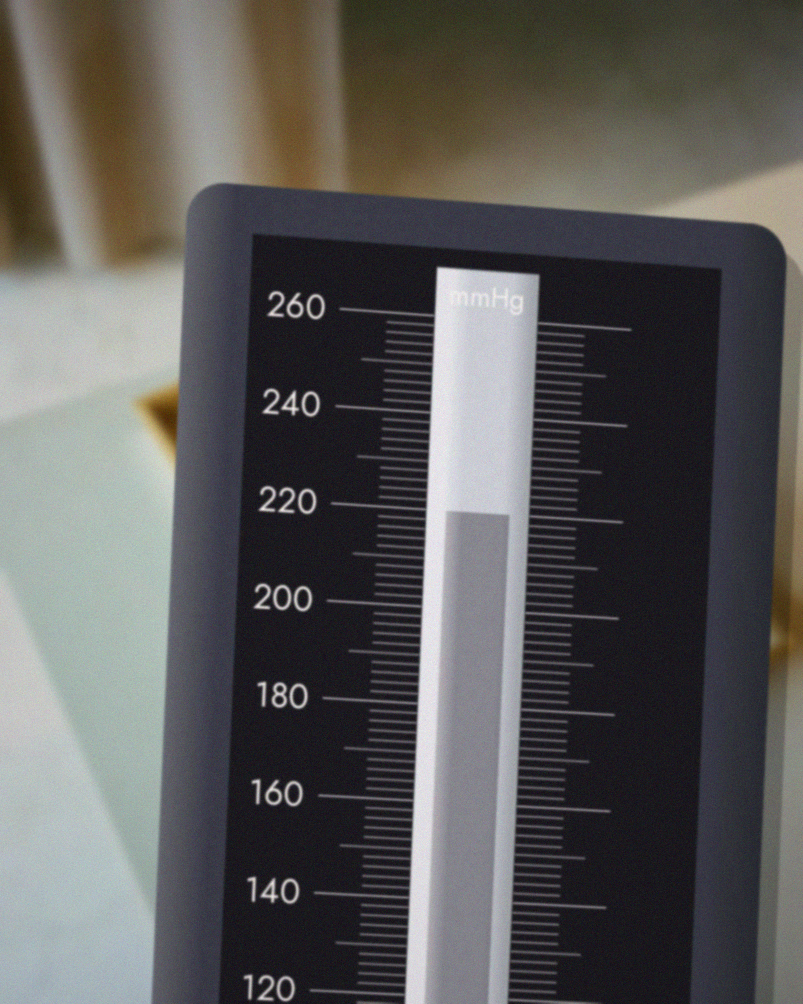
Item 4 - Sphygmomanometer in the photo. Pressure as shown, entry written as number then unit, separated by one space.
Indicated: 220 mmHg
